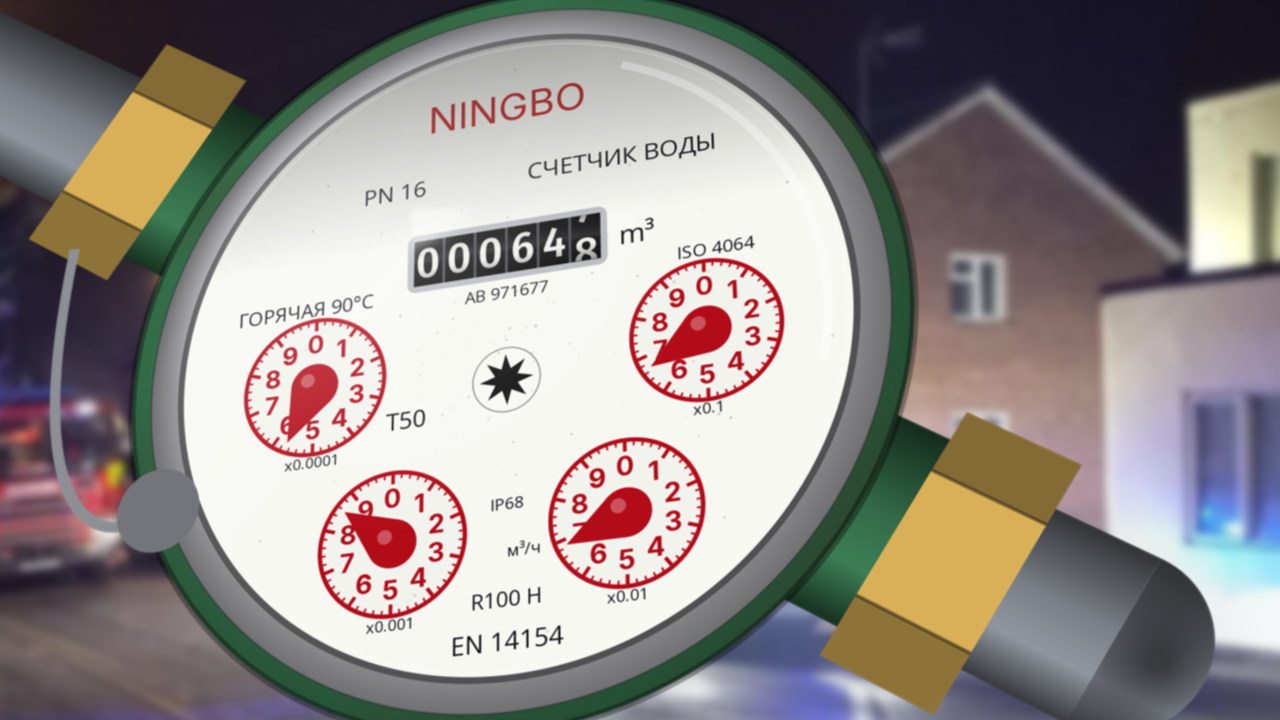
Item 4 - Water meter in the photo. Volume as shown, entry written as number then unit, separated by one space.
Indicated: 647.6685 m³
